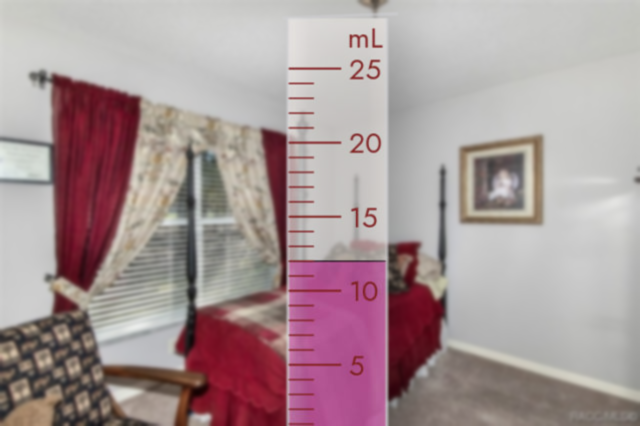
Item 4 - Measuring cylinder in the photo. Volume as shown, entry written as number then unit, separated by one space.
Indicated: 12 mL
